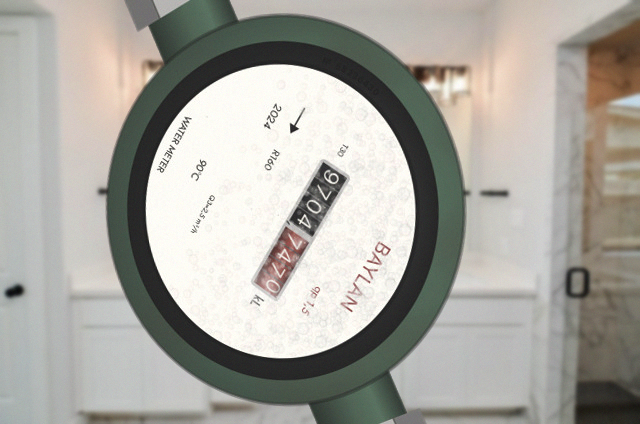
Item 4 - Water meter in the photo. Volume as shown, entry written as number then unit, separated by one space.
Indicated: 9704.7470 kL
